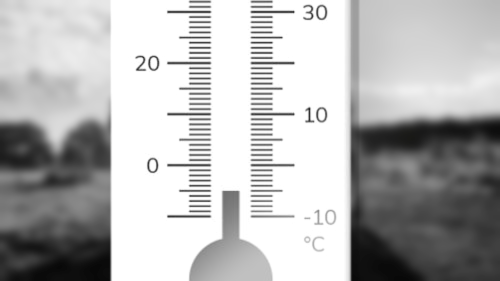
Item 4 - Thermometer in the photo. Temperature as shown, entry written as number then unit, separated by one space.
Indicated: -5 °C
